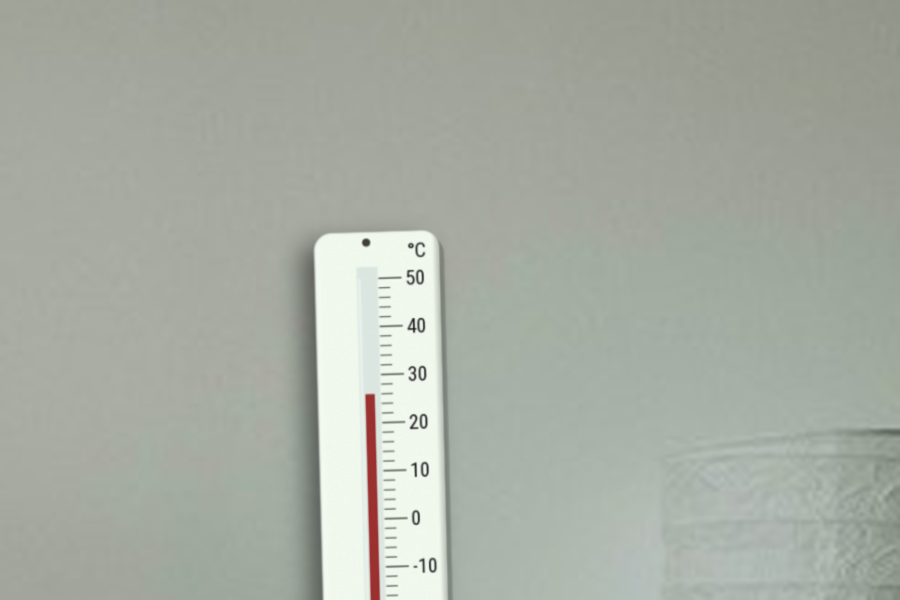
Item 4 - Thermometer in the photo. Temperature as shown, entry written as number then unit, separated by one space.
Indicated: 26 °C
